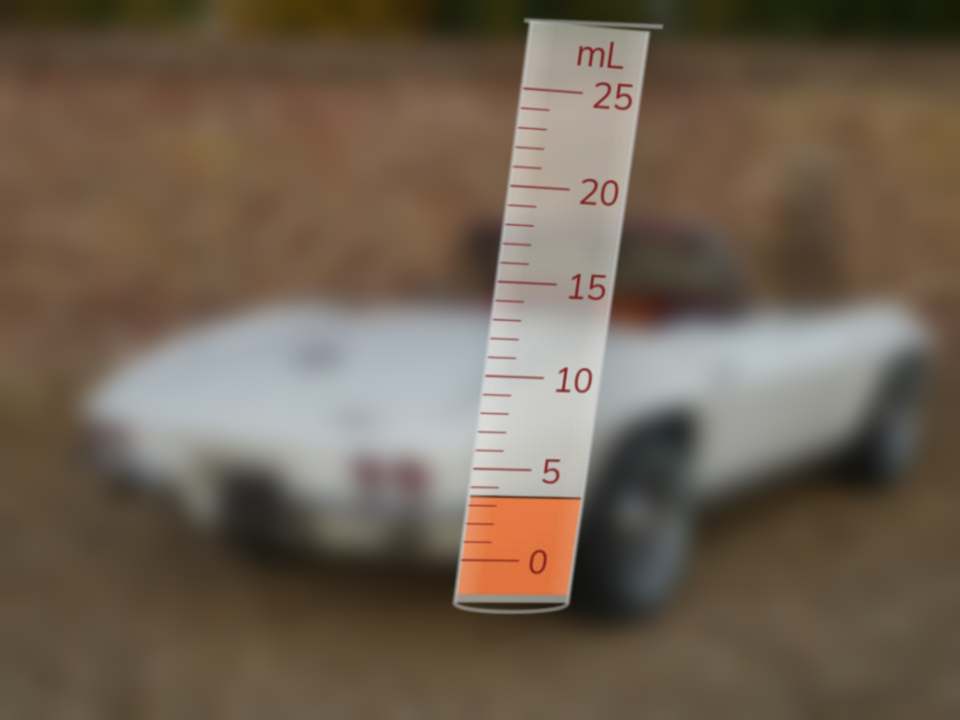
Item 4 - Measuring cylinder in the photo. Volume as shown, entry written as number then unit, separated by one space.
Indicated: 3.5 mL
